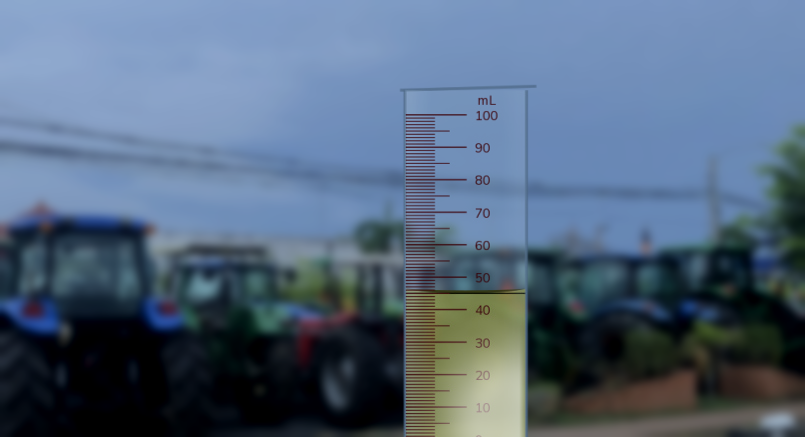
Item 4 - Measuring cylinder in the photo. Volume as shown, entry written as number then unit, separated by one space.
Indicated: 45 mL
